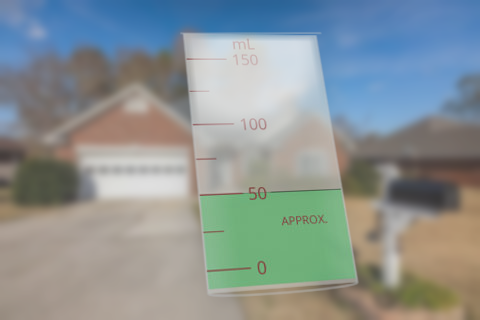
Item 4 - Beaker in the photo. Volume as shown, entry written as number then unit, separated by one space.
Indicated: 50 mL
